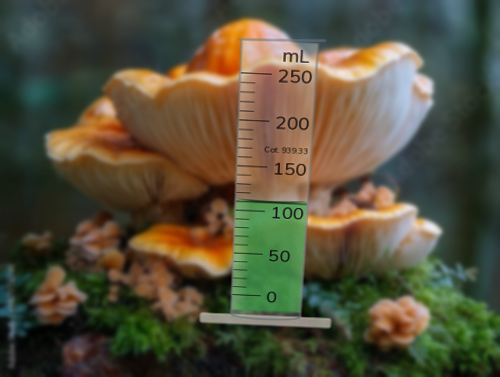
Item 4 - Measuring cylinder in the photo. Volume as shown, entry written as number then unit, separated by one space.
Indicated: 110 mL
